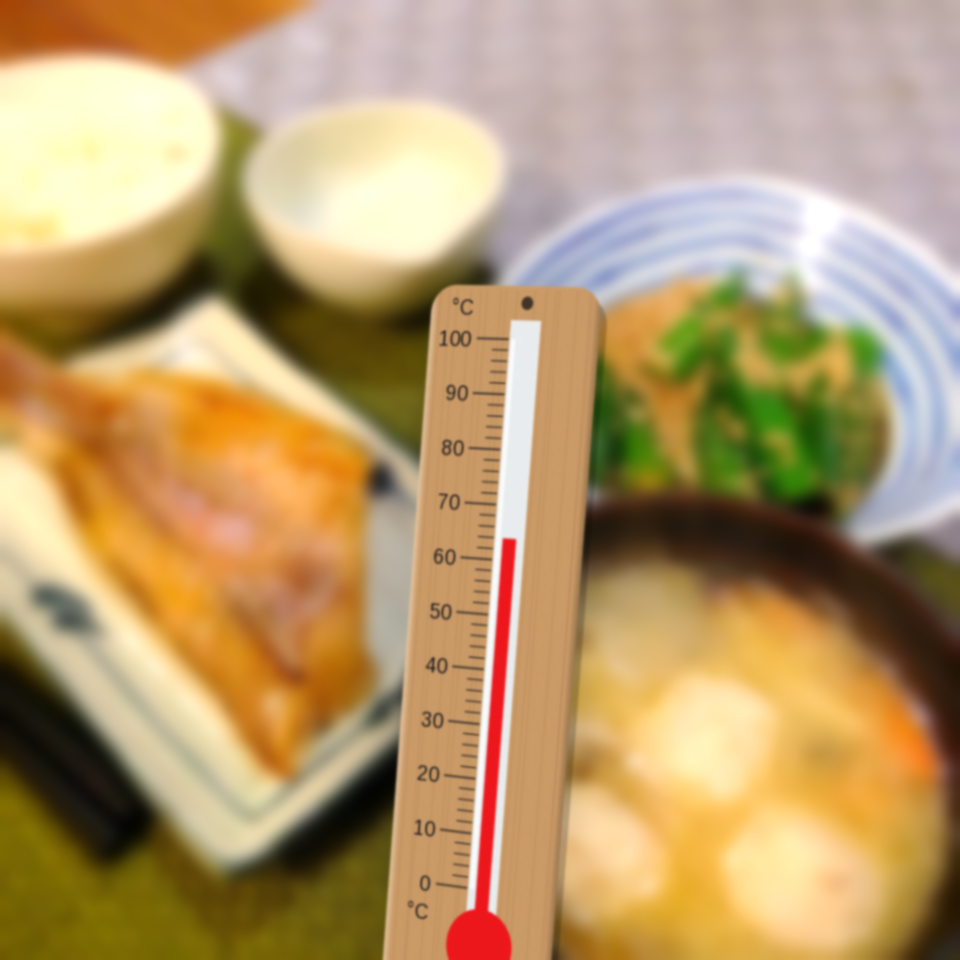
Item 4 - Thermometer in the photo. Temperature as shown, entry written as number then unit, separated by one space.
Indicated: 64 °C
